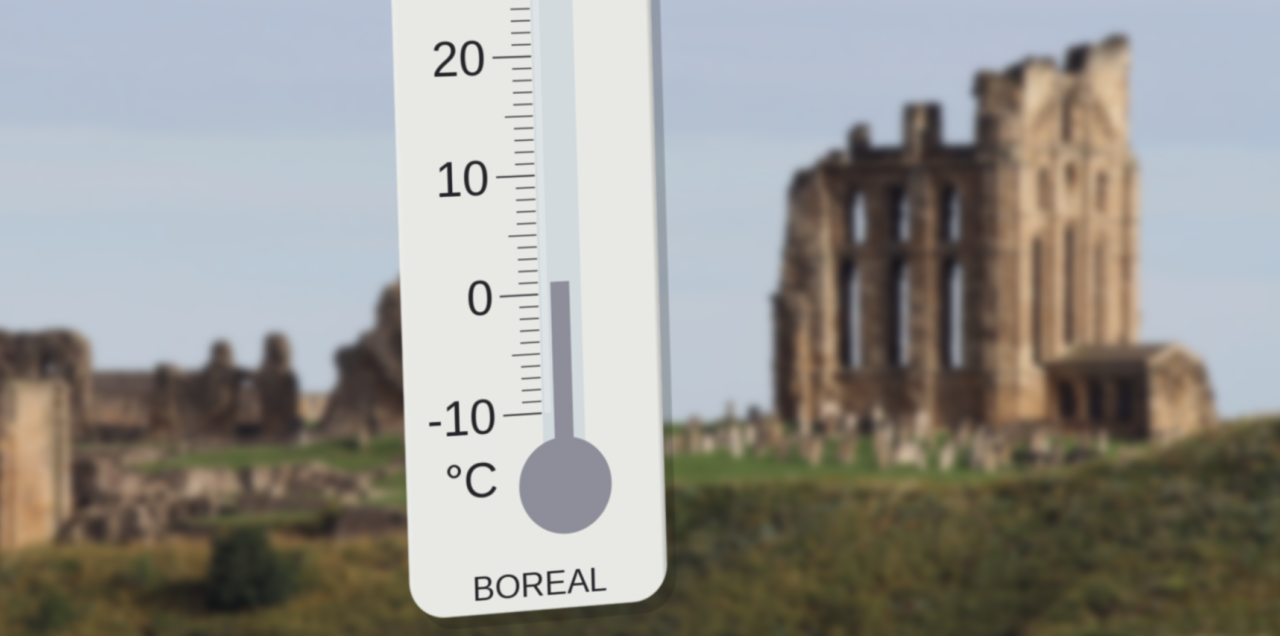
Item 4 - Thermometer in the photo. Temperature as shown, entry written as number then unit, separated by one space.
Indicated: 1 °C
